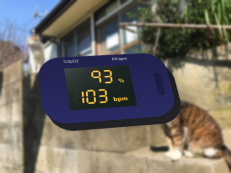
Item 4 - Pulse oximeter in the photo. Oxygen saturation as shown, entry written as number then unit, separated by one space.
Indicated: 93 %
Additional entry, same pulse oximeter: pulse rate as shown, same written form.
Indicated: 103 bpm
